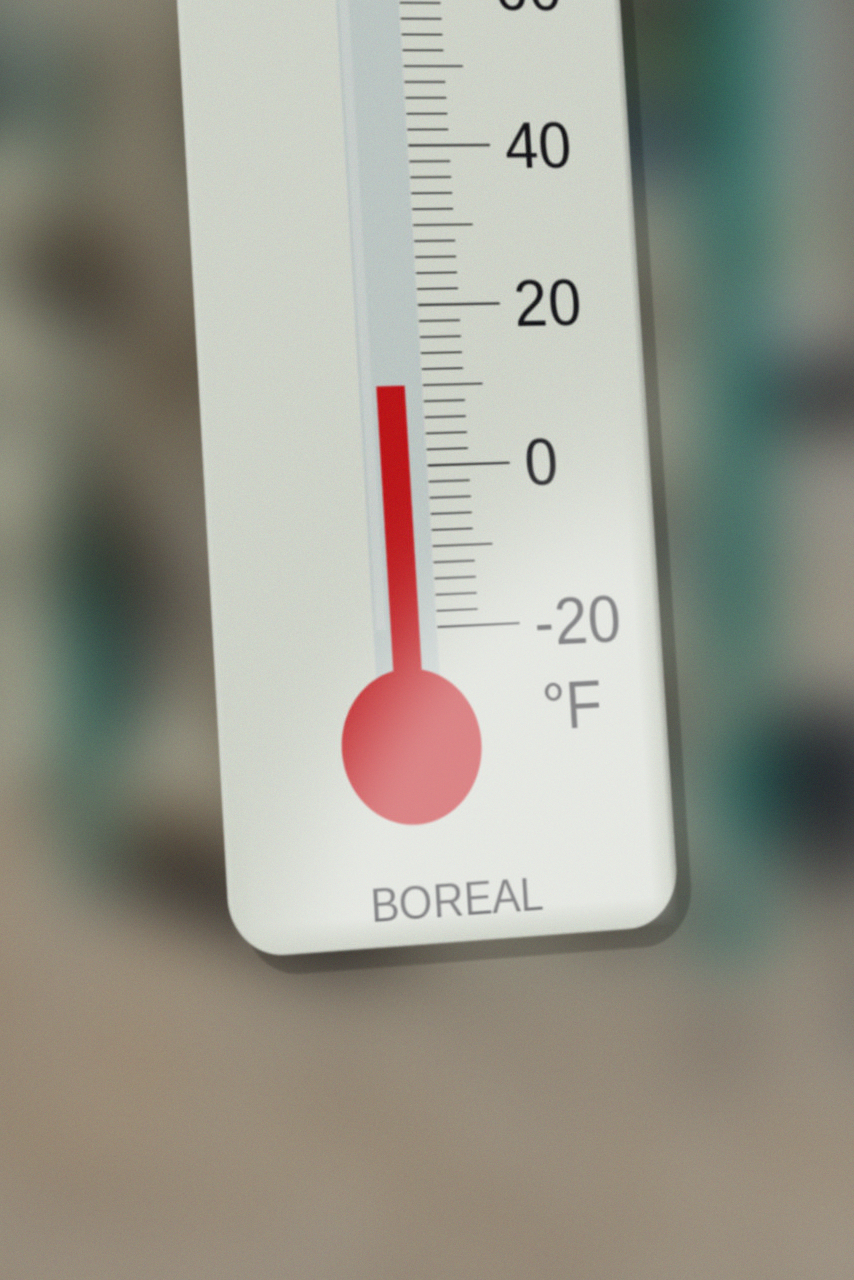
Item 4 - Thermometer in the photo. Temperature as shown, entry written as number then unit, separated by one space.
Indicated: 10 °F
